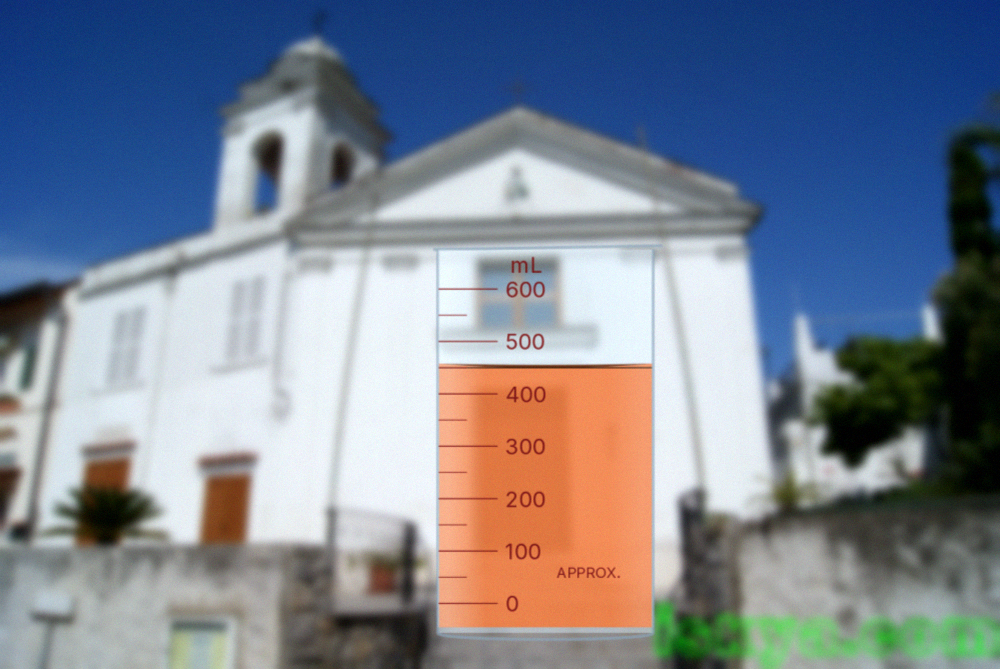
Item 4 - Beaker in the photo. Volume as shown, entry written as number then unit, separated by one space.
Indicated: 450 mL
